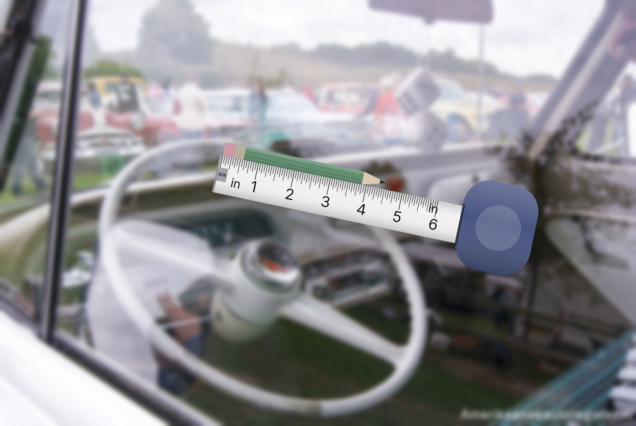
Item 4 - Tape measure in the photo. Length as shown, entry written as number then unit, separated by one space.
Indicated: 4.5 in
